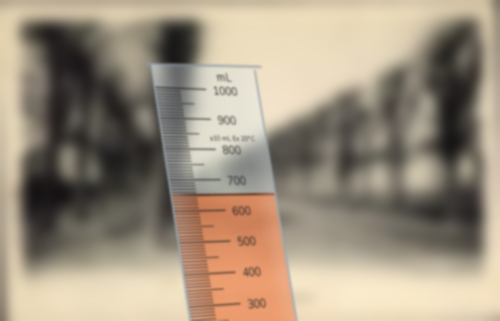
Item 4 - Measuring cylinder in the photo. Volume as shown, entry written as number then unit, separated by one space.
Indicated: 650 mL
